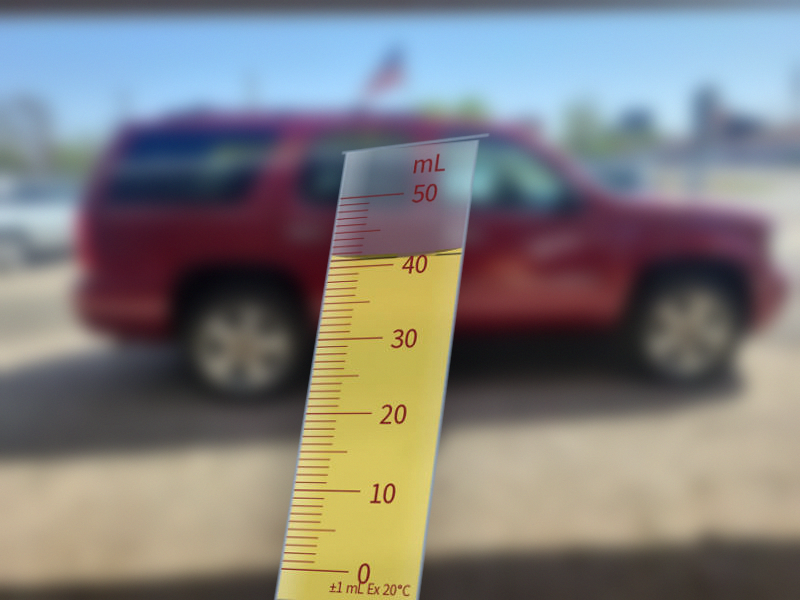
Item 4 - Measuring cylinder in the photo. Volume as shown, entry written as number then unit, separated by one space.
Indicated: 41 mL
